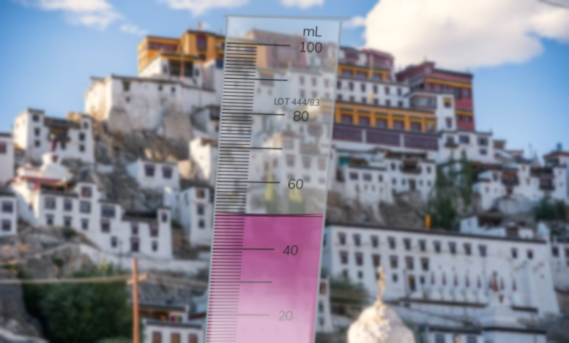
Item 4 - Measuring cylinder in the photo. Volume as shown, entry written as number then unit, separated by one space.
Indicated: 50 mL
